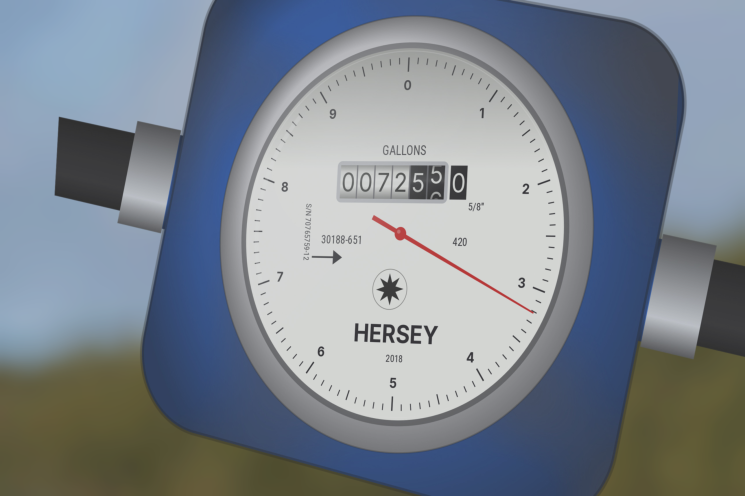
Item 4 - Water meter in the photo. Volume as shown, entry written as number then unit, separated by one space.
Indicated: 72553.2 gal
